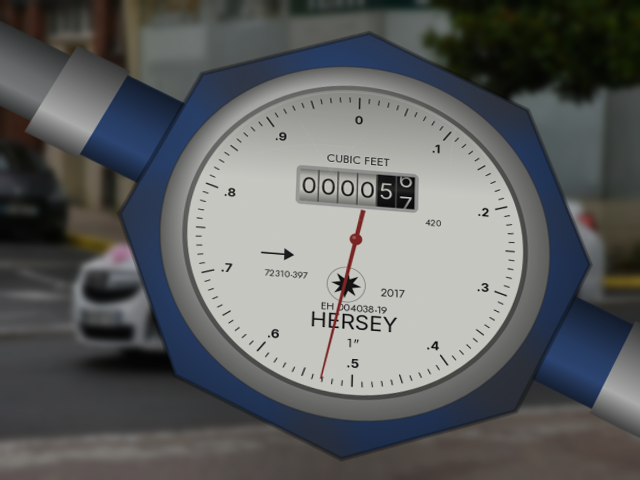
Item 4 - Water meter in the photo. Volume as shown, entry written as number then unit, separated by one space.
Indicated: 56.53 ft³
